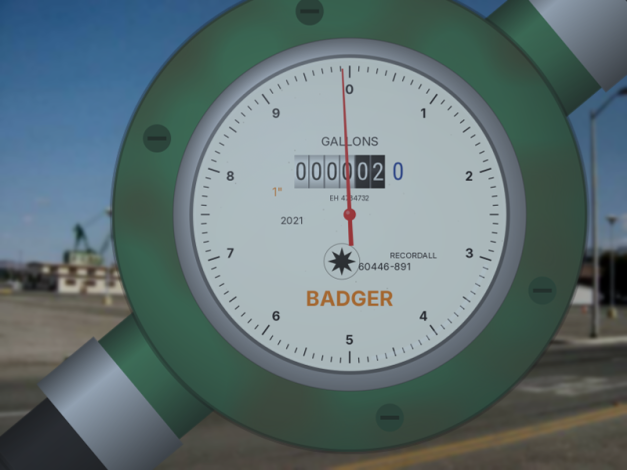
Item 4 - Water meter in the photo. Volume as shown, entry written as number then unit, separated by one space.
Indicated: 19.9 gal
